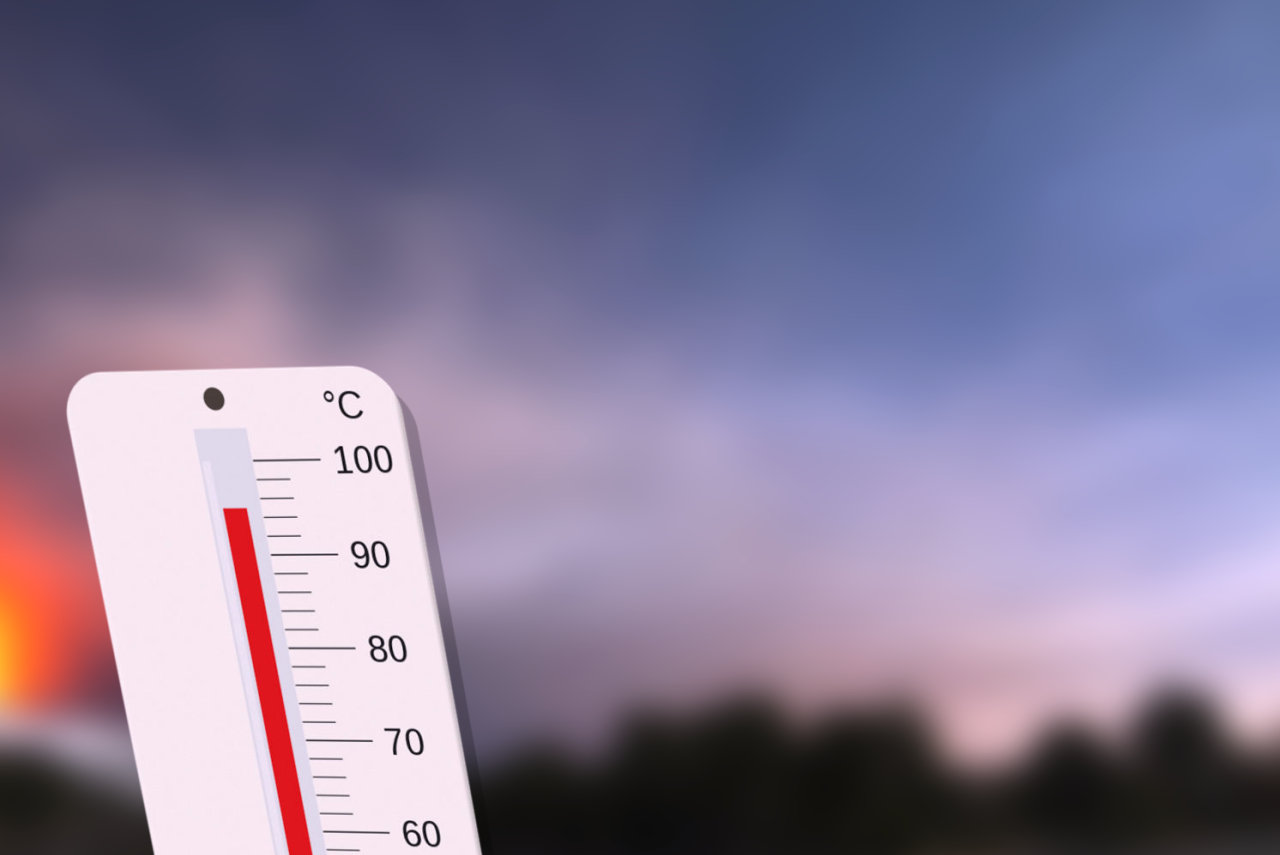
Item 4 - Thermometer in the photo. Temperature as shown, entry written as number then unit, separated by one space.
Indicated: 95 °C
